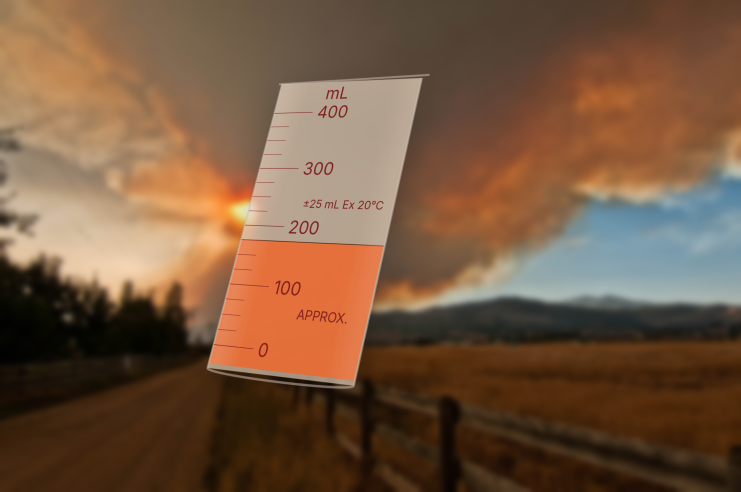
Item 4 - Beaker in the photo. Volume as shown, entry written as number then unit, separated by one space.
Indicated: 175 mL
